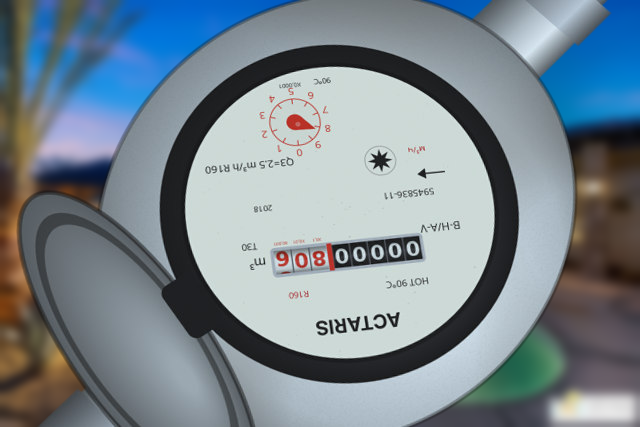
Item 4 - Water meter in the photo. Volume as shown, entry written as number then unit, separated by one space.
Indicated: 0.8058 m³
